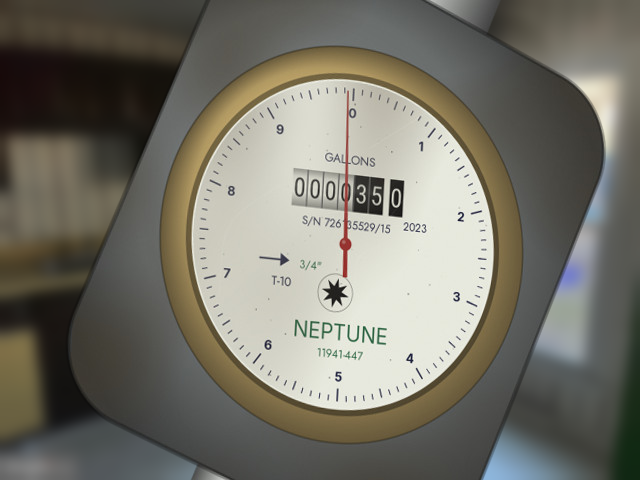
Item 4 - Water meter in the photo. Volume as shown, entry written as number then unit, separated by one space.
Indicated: 349.9 gal
